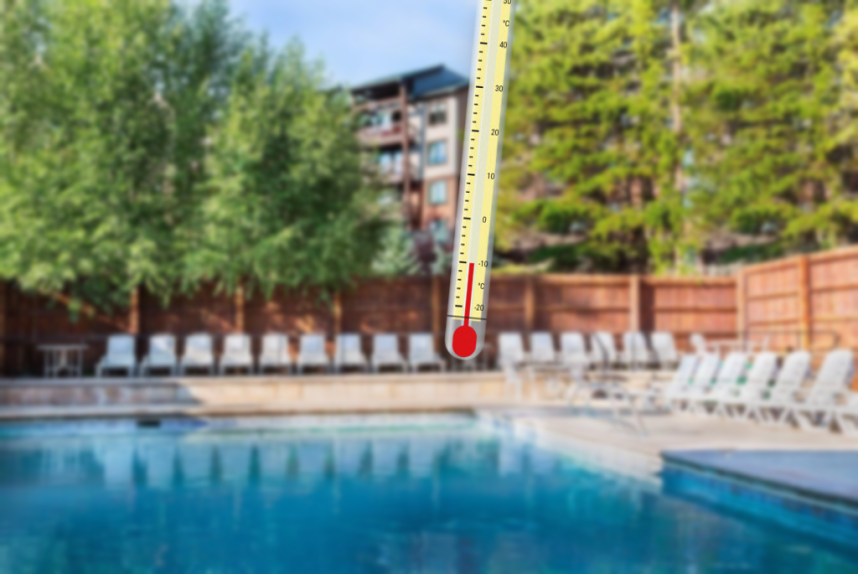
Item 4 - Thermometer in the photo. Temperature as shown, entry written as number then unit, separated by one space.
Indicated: -10 °C
